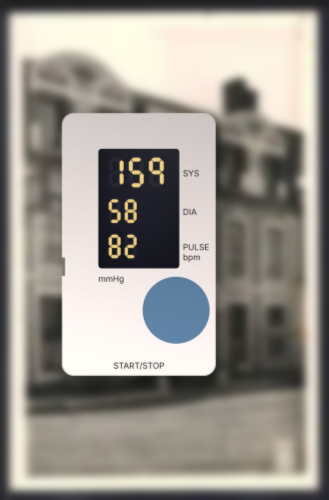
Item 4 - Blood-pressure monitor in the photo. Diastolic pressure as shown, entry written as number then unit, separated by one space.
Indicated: 58 mmHg
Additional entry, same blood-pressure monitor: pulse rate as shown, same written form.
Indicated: 82 bpm
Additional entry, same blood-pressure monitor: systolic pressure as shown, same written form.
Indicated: 159 mmHg
